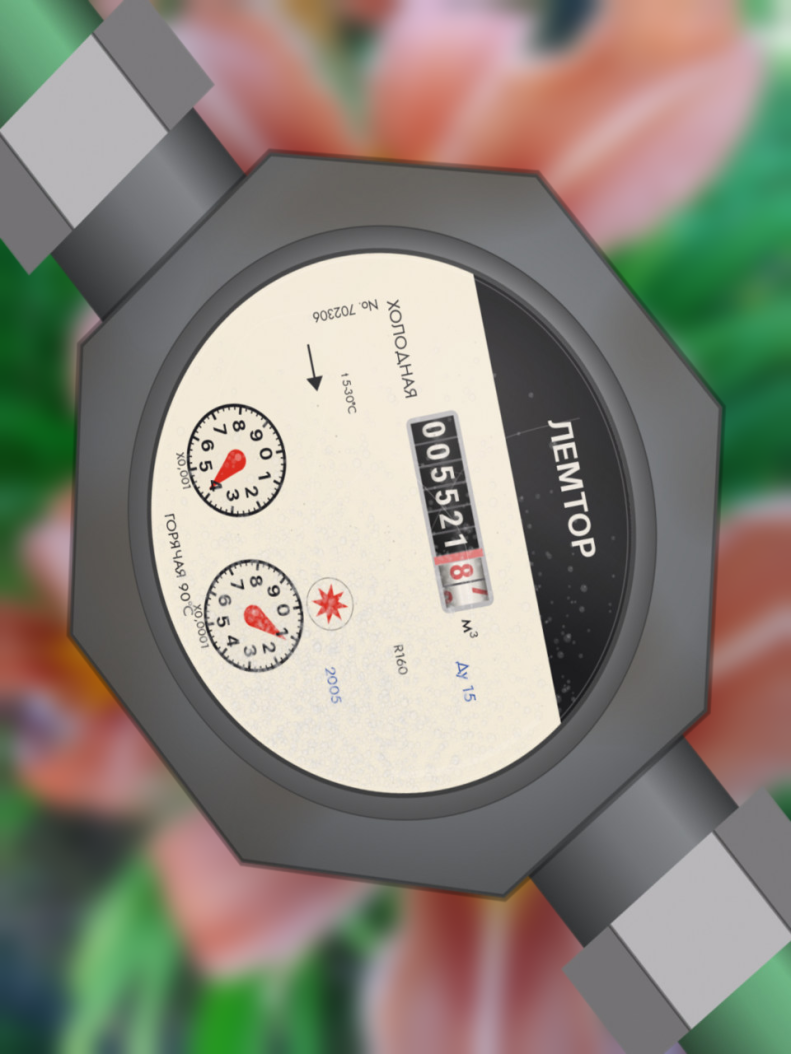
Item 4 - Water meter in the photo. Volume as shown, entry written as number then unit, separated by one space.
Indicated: 5521.8741 m³
